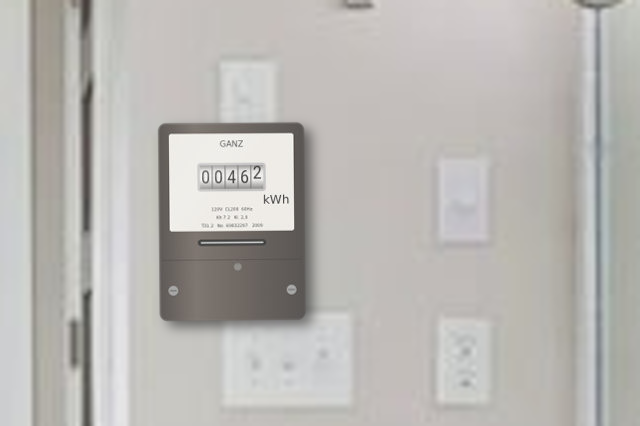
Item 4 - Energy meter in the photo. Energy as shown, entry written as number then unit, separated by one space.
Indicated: 462 kWh
